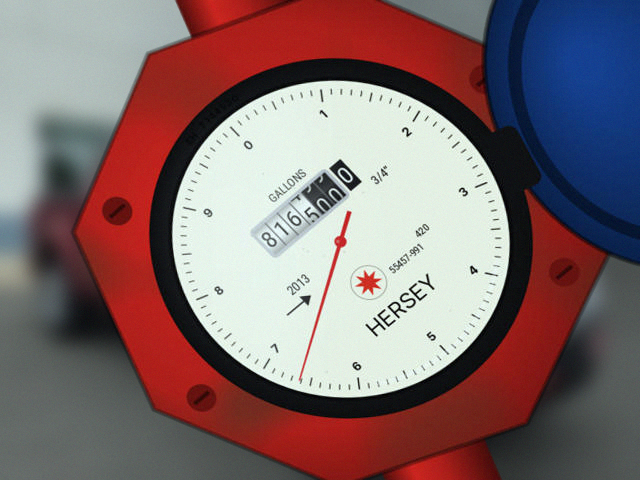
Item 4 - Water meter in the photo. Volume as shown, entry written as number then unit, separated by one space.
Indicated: 8164996.6 gal
